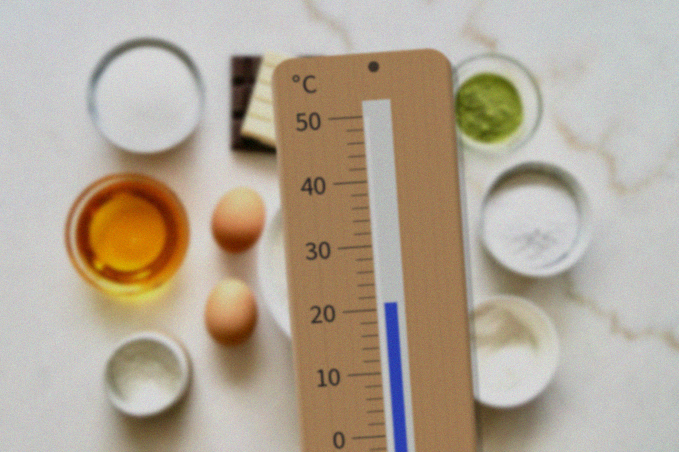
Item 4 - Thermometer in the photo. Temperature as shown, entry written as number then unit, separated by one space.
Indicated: 21 °C
